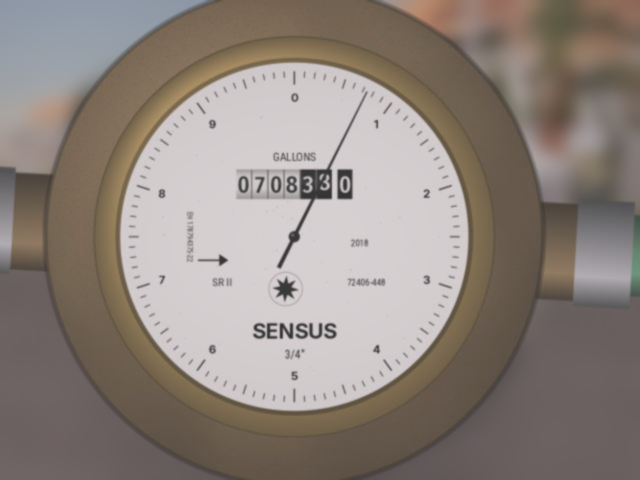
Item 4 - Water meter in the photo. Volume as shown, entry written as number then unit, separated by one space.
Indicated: 708380.7 gal
